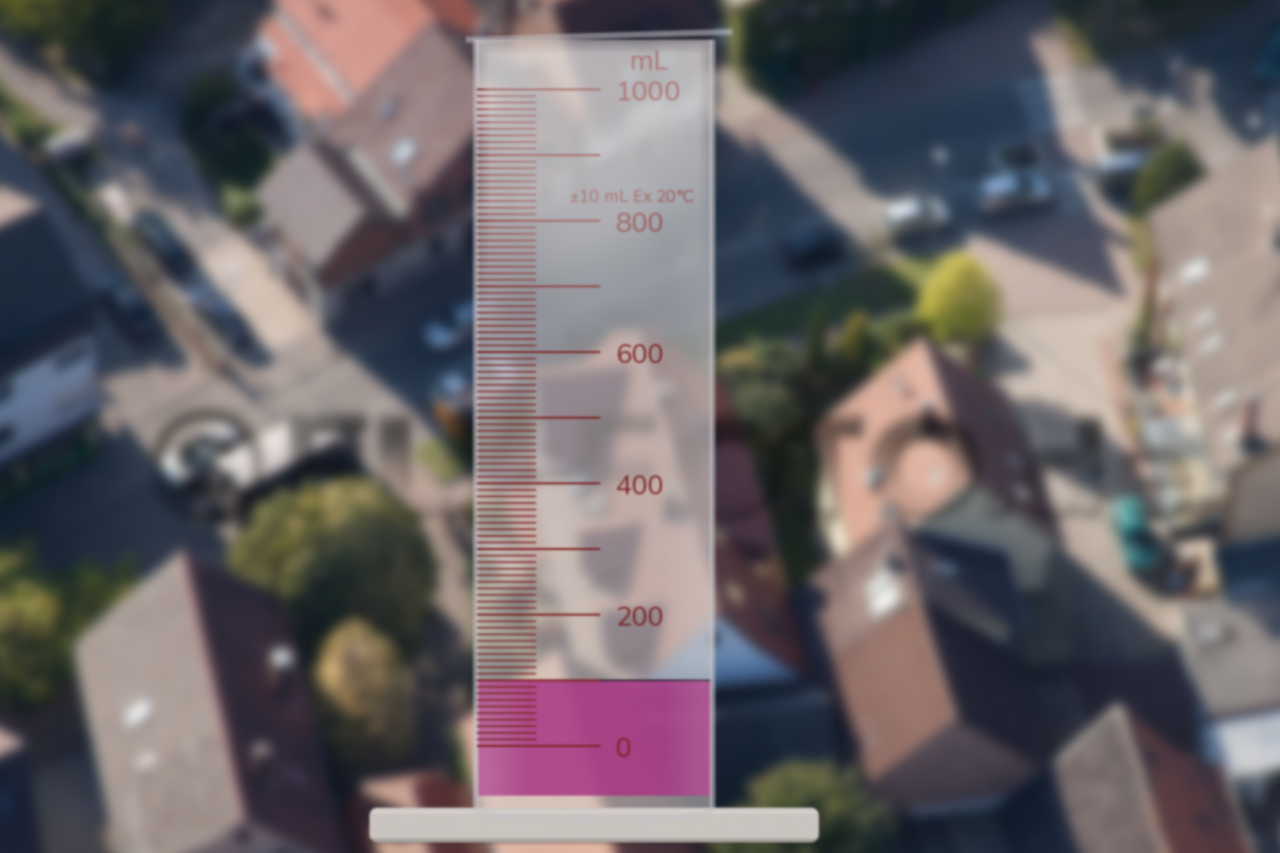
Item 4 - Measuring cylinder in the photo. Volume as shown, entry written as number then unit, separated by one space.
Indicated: 100 mL
